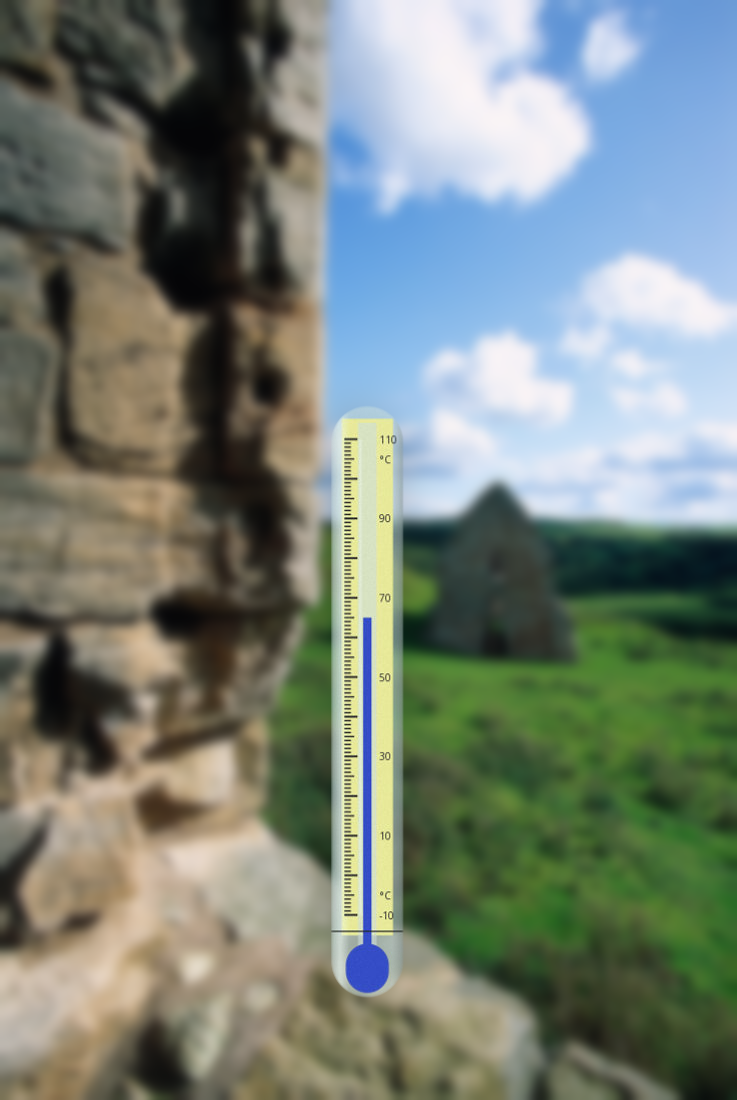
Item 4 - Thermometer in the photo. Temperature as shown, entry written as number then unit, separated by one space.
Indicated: 65 °C
